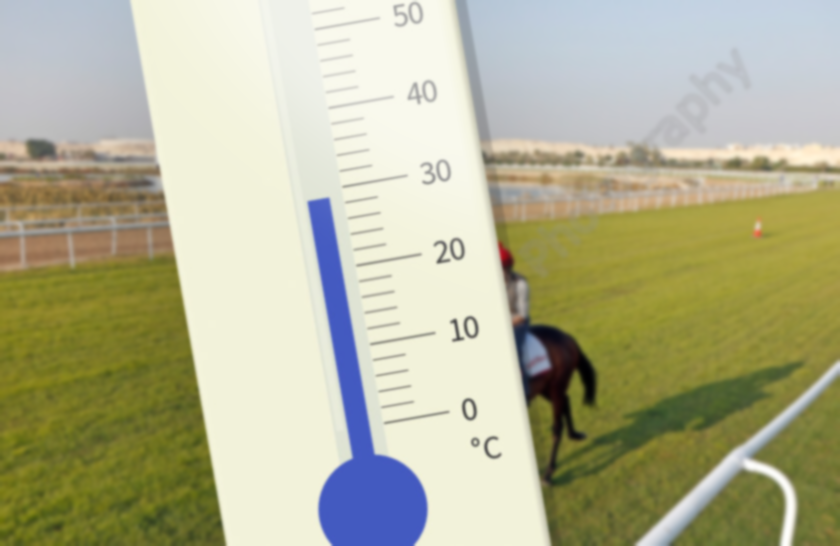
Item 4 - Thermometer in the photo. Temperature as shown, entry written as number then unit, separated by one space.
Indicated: 29 °C
